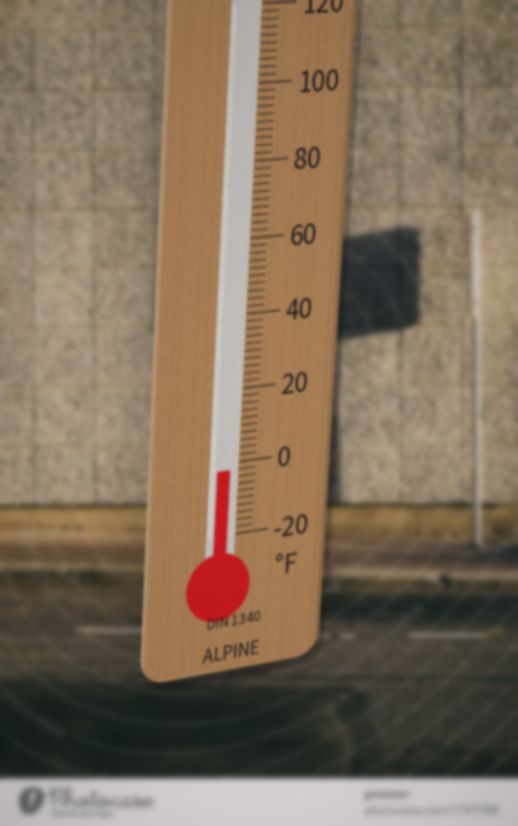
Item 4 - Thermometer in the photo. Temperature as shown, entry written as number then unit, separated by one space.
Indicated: -2 °F
